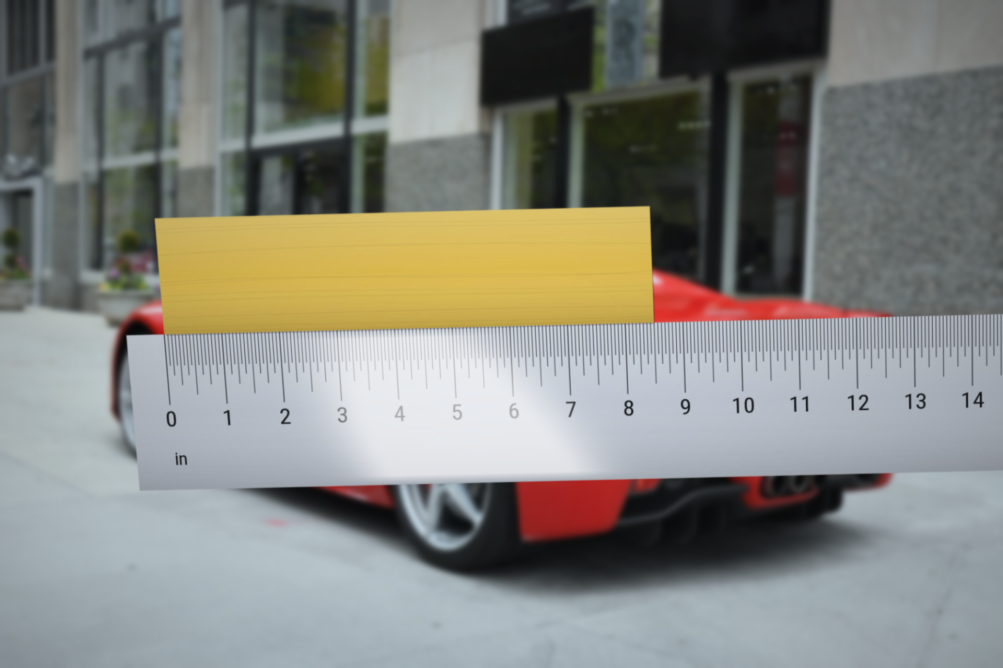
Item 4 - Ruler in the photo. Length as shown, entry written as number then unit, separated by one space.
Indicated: 8.5 in
